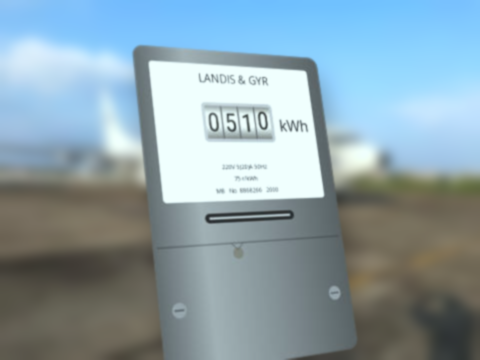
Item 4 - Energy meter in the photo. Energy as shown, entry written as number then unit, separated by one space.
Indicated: 510 kWh
